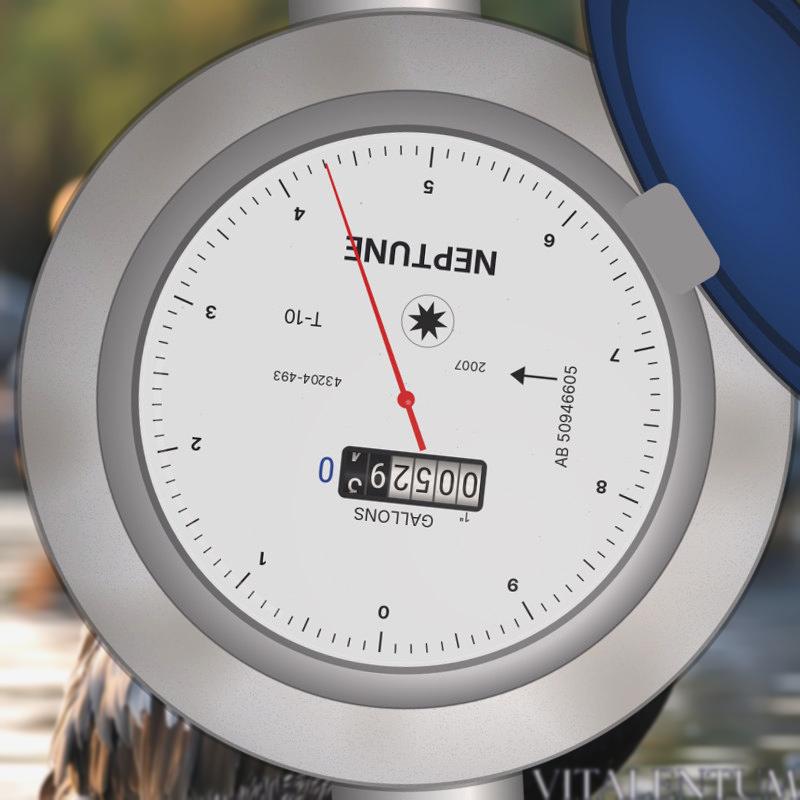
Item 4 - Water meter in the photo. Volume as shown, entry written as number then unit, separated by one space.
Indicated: 52934.3 gal
